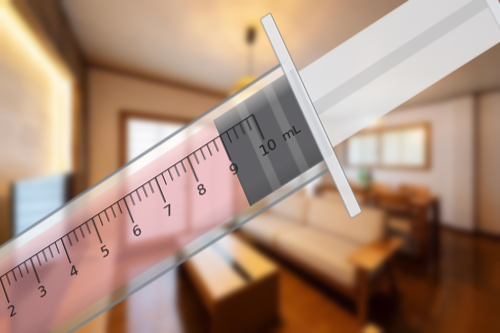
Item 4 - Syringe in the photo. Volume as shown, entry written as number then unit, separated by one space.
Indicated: 9 mL
